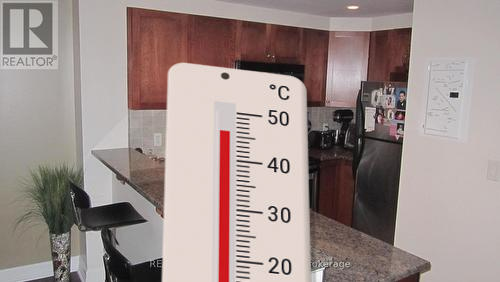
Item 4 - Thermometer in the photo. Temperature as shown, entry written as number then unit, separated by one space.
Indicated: 46 °C
